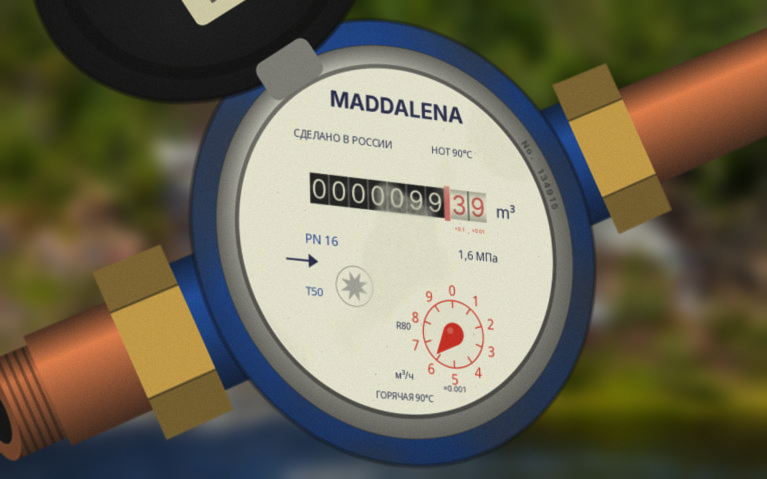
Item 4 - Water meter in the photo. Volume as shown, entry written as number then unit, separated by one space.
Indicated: 99.396 m³
